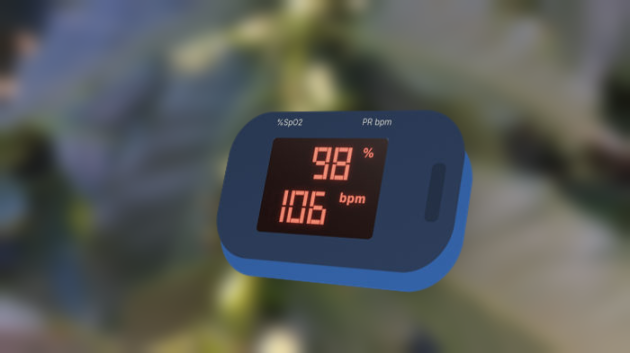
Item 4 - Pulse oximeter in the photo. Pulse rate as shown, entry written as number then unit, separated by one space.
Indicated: 106 bpm
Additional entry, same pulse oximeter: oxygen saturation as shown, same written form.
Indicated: 98 %
